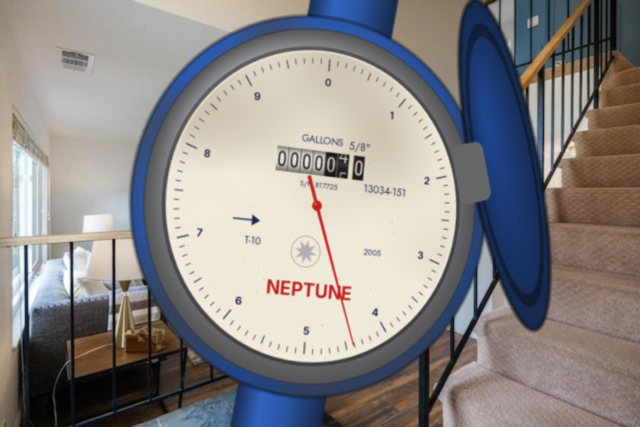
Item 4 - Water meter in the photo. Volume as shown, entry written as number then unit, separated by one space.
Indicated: 44.4 gal
